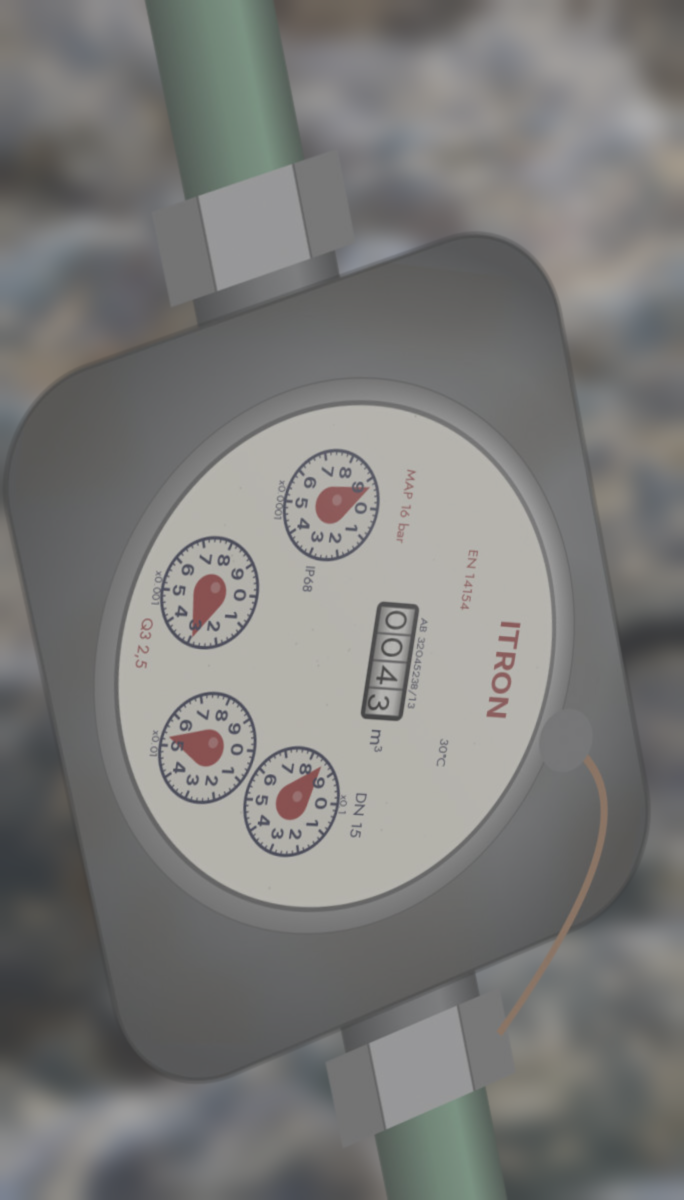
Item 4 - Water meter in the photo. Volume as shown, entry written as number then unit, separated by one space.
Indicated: 42.8529 m³
